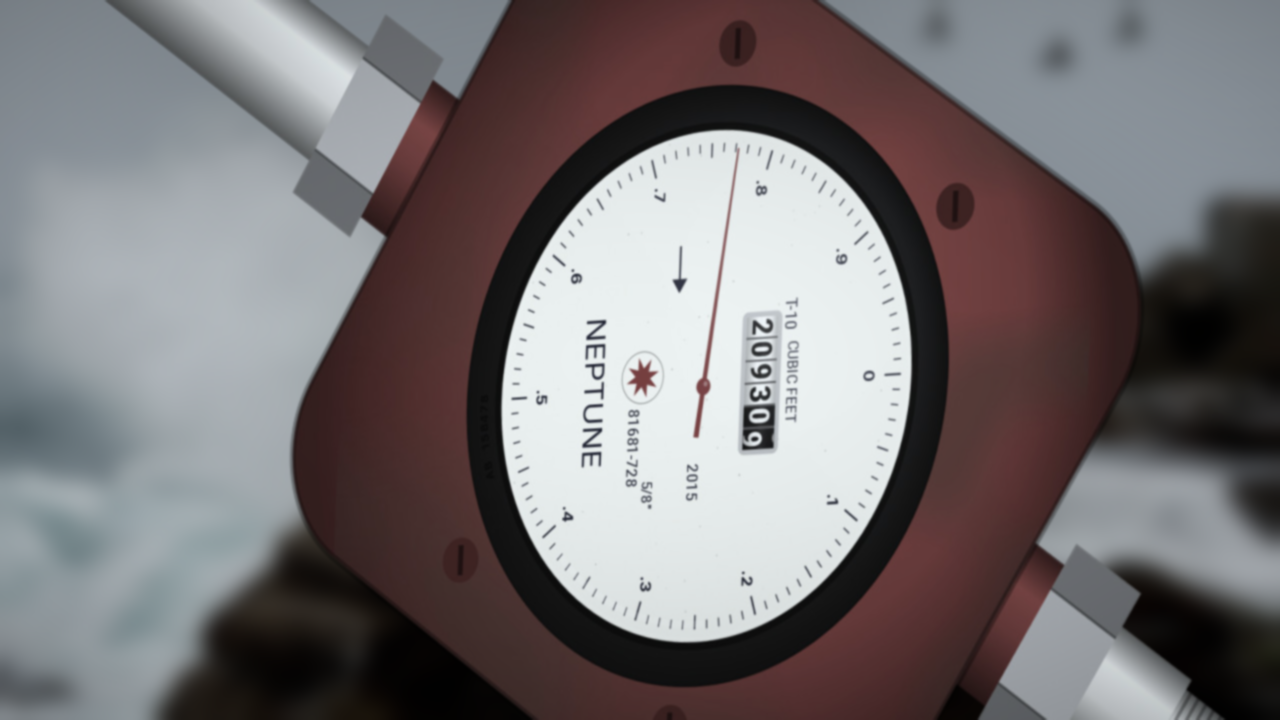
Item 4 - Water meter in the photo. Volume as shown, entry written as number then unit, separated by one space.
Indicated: 209308.77 ft³
